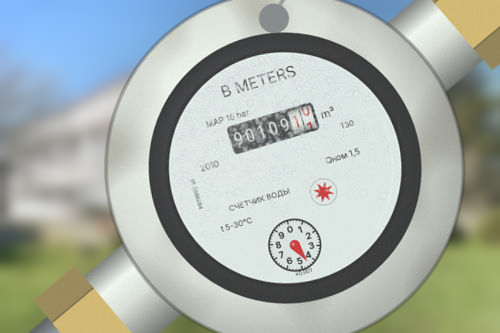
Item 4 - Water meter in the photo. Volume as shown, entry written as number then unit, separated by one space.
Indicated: 90109.104 m³
